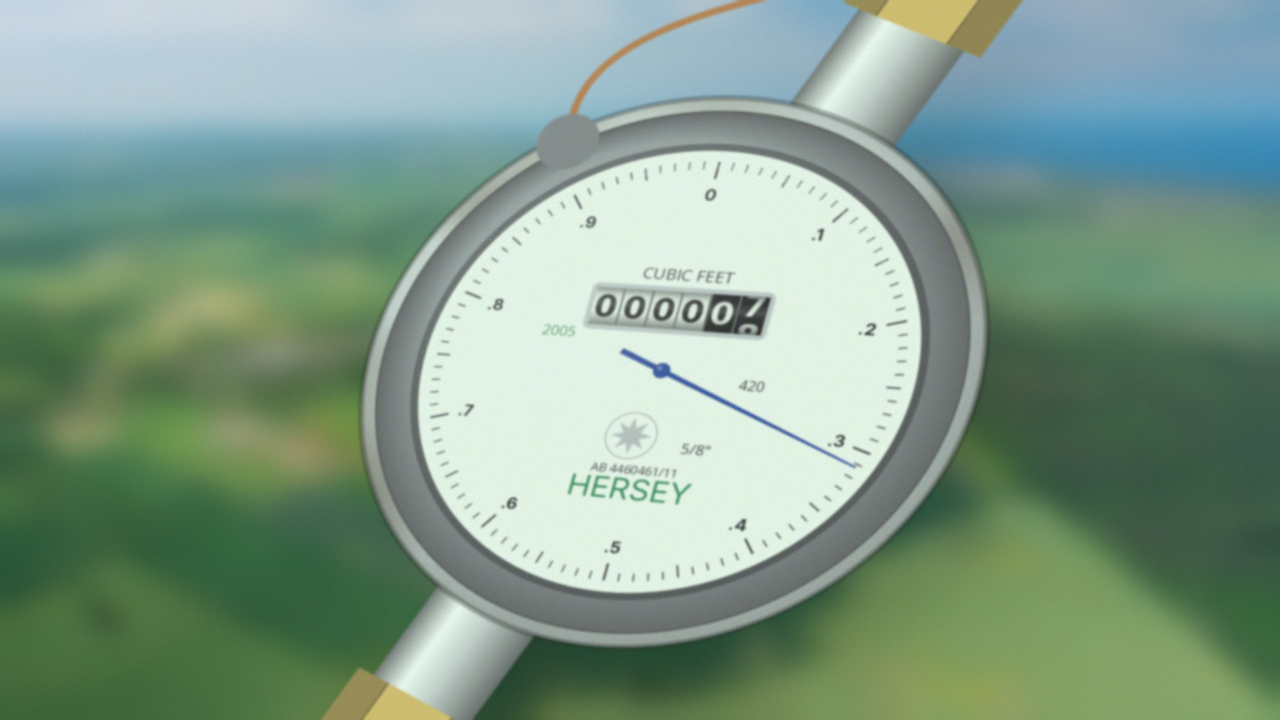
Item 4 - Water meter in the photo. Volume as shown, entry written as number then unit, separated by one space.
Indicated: 7.31 ft³
